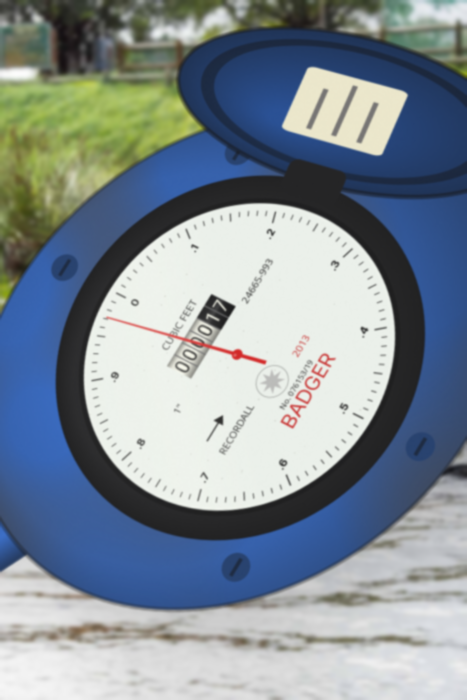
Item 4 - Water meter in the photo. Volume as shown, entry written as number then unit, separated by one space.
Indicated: 16.97 ft³
